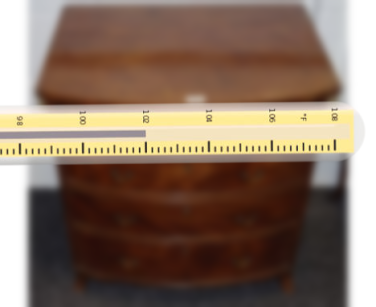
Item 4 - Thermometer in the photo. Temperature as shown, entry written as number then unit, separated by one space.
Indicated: 102 °F
